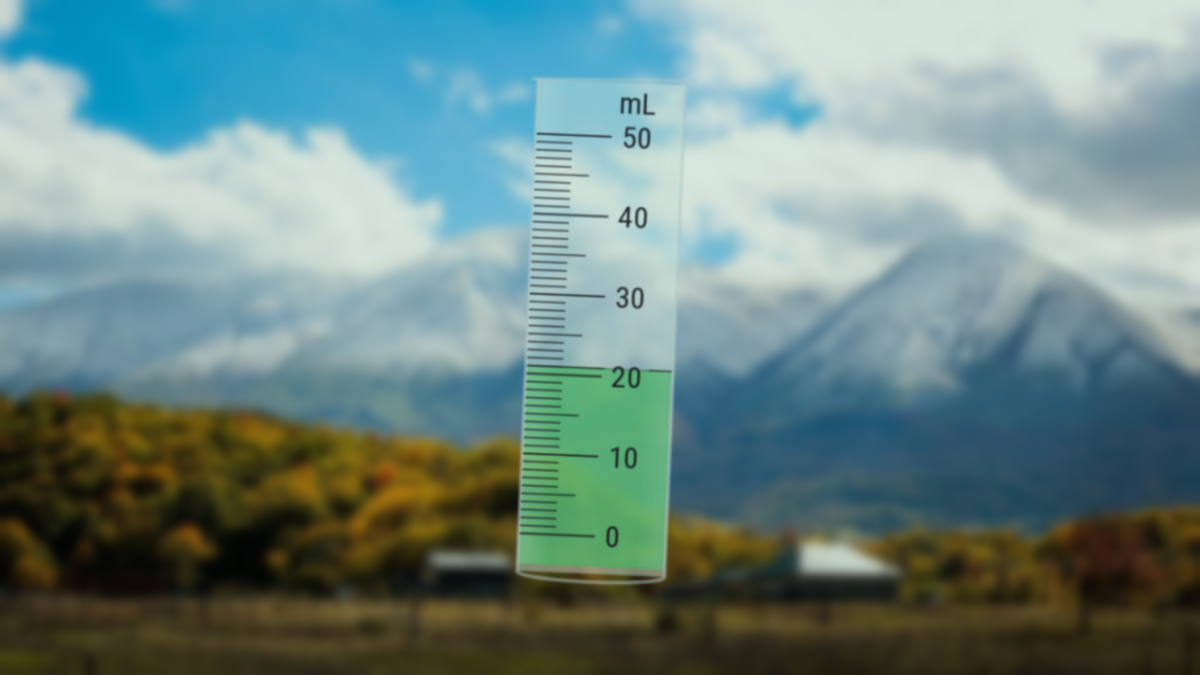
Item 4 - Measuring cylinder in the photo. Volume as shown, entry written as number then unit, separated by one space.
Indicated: 21 mL
